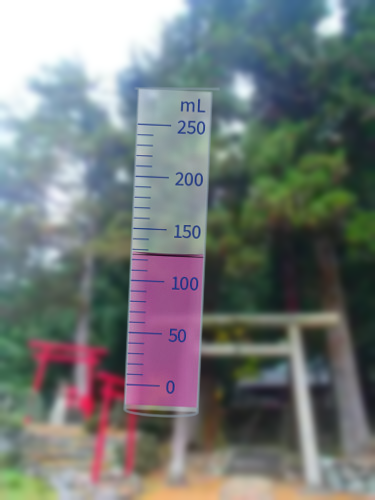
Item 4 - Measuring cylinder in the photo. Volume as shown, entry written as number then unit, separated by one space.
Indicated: 125 mL
